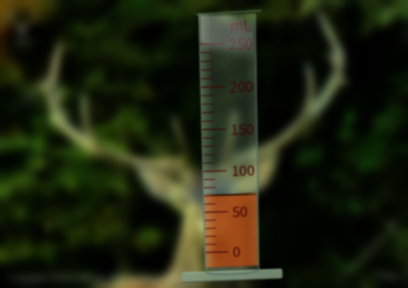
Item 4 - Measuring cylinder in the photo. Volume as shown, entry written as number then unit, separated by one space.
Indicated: 70 mL
